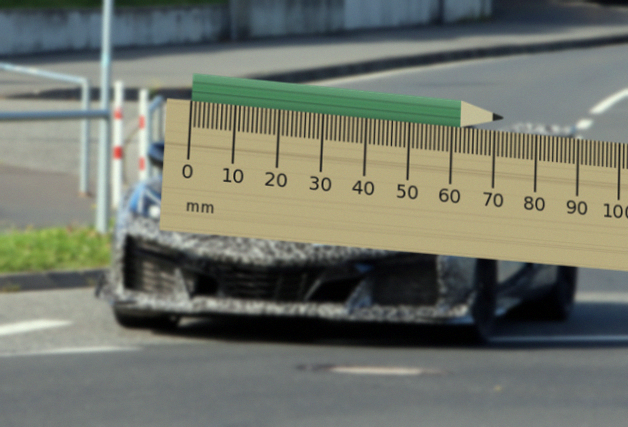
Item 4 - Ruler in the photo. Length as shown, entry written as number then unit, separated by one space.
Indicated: 72 mm
